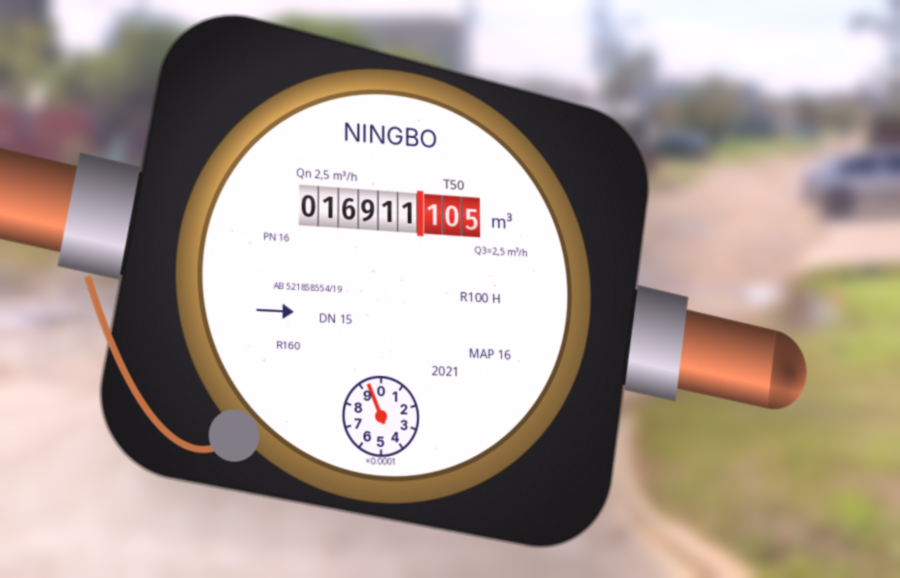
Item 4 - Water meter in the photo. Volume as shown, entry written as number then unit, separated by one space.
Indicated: 16911.1049 m³
